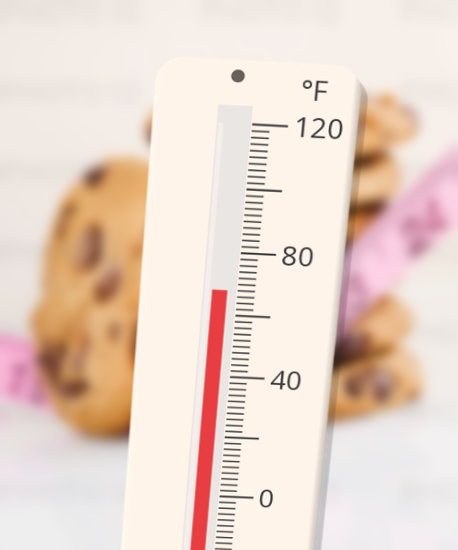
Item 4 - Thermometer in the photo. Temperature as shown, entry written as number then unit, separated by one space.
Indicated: 68 °F
